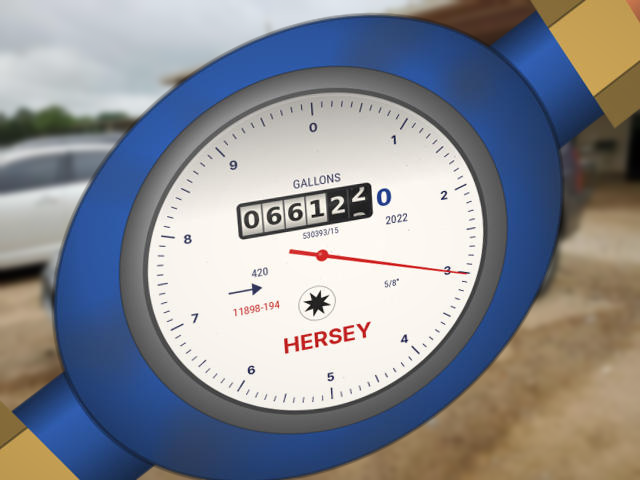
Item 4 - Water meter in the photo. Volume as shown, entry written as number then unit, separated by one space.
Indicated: 661223.0 gal
